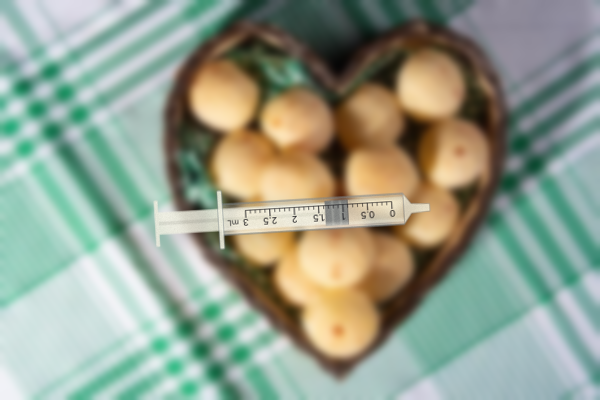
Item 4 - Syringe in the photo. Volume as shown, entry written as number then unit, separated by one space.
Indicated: 0.9 mL
